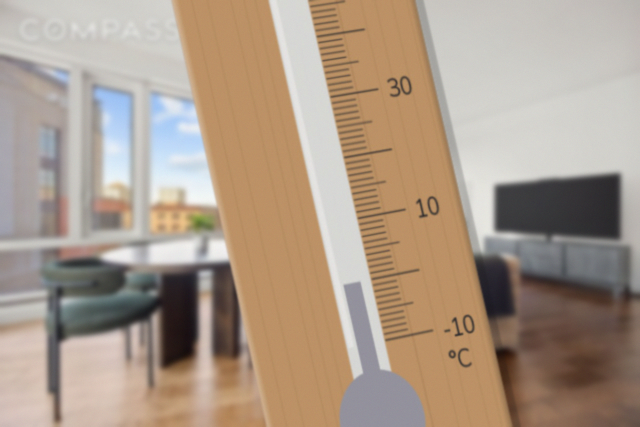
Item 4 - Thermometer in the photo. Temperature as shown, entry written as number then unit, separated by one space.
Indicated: 0 °C
